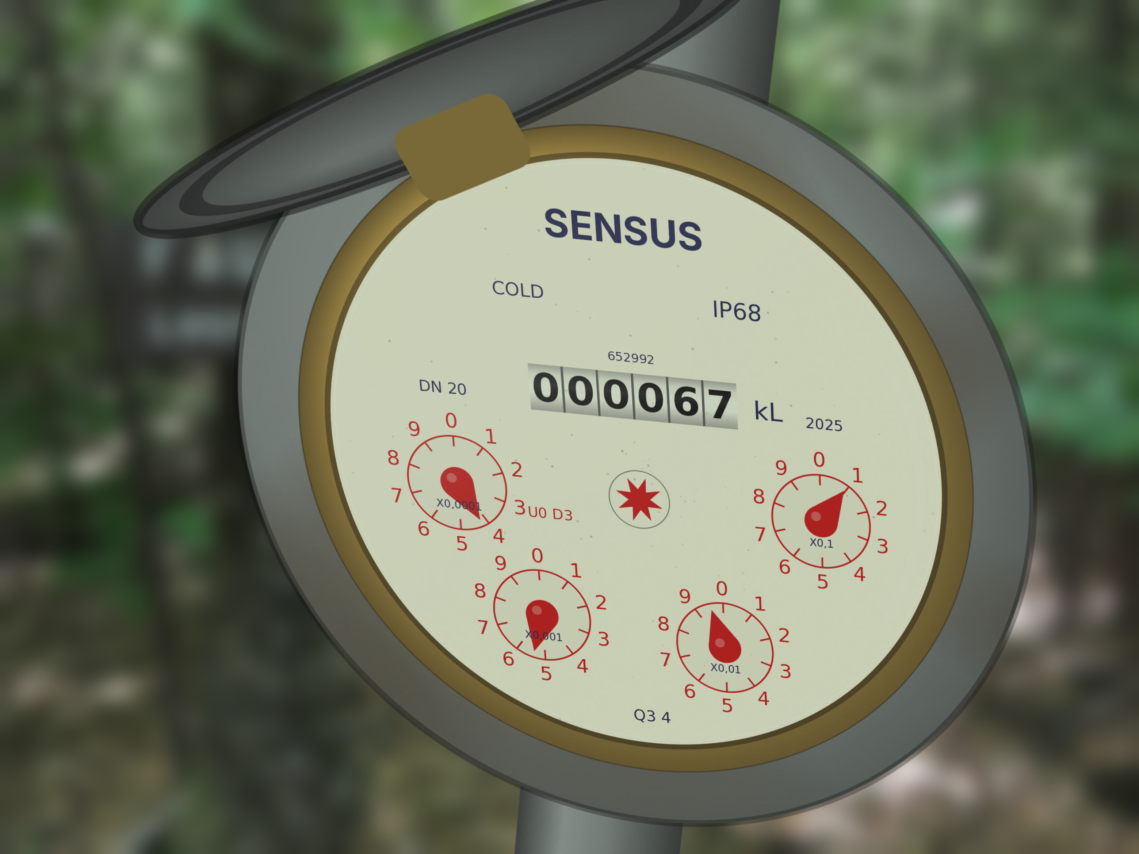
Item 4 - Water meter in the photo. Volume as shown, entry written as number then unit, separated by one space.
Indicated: 67.0954 kL
